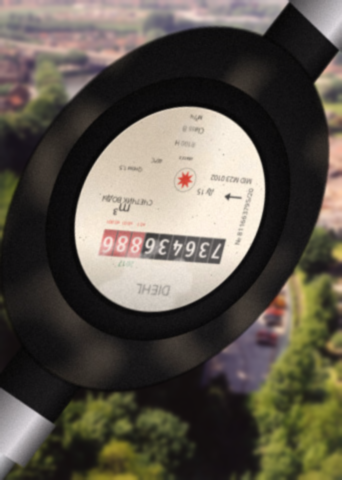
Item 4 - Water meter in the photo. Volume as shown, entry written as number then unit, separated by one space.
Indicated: 736436.886 m³
